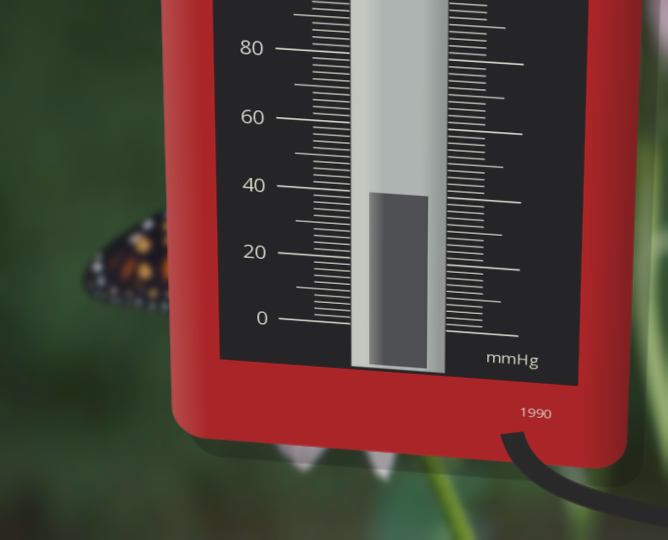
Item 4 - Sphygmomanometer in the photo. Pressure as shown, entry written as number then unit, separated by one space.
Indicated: 40 mmHg
